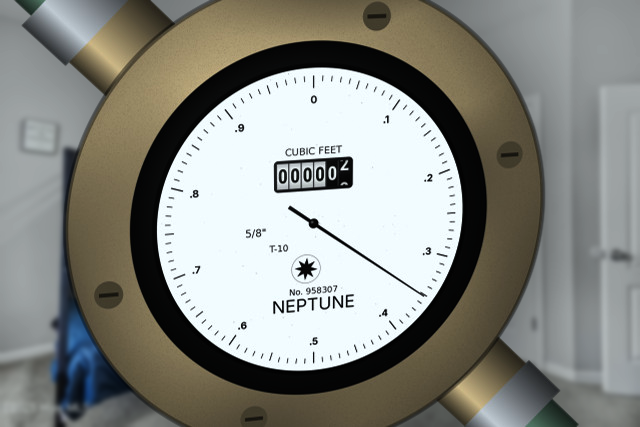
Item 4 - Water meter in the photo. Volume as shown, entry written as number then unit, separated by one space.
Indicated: 2.35 ft³
